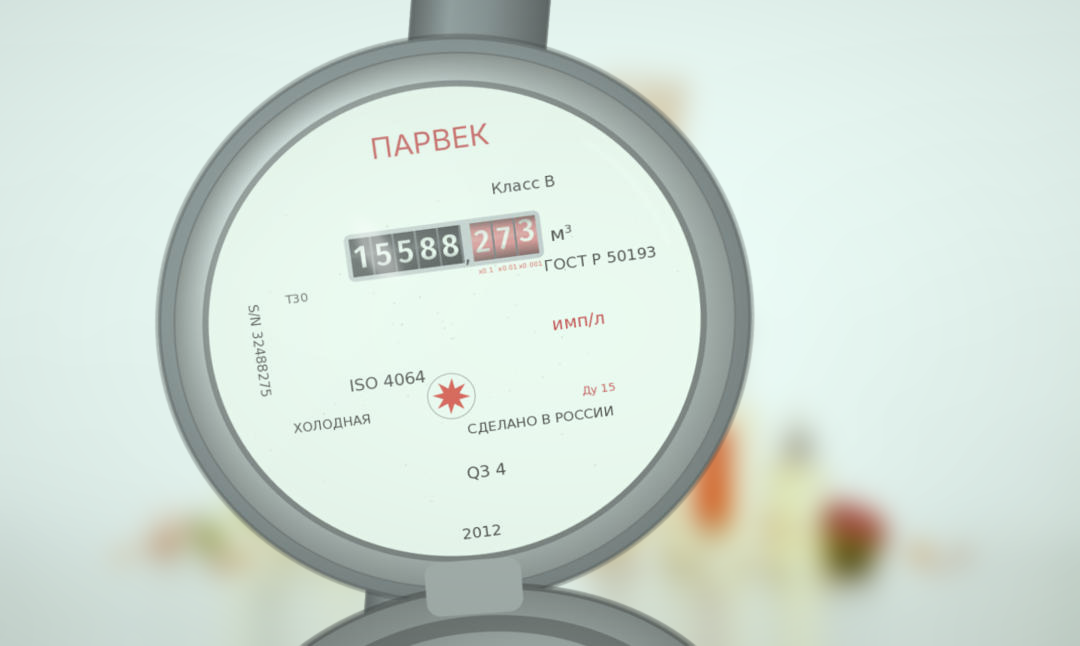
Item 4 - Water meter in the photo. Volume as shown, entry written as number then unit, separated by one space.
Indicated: 15588.273 m³
